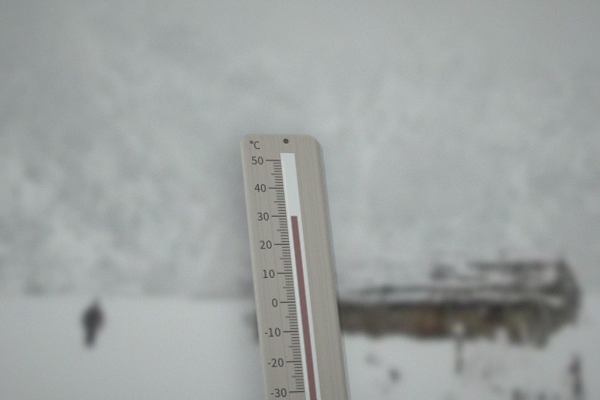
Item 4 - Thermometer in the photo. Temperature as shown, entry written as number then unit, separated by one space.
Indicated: 30 °C
